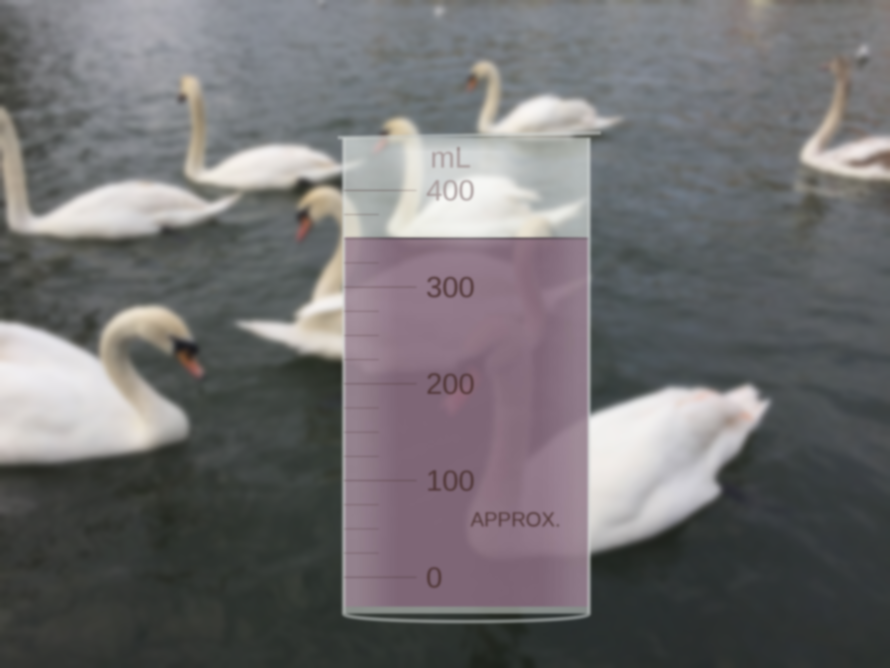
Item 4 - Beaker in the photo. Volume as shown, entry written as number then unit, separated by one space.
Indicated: 350 mL
